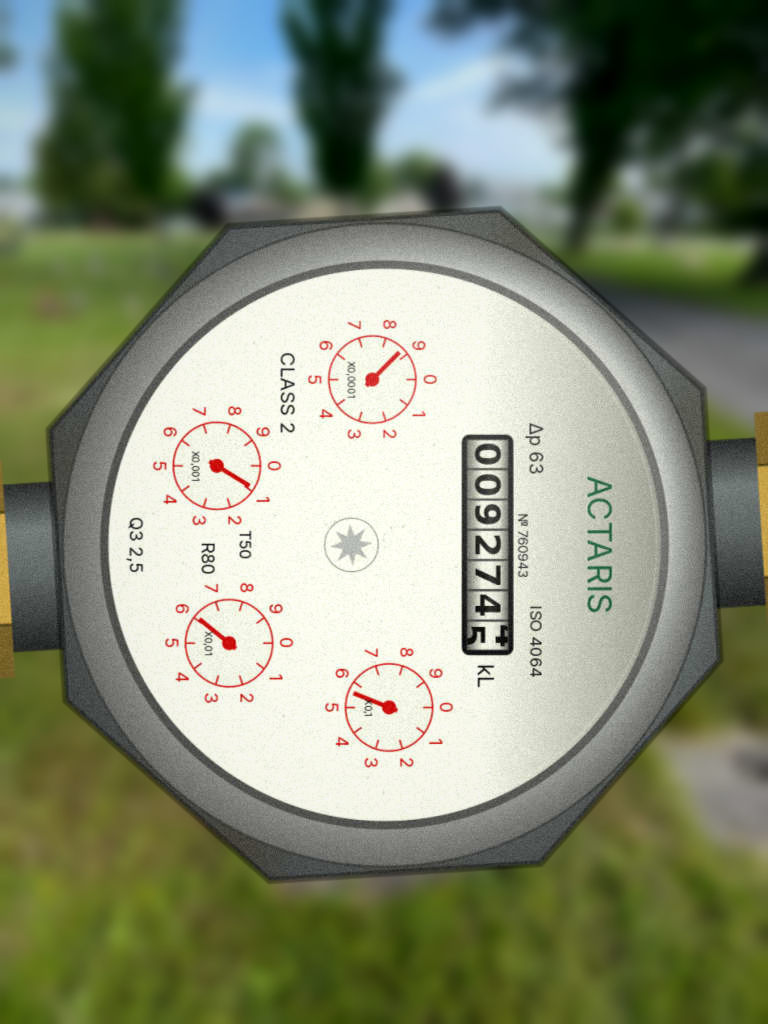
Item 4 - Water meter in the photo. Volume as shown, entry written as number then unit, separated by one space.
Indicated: 92744.5608 kL
